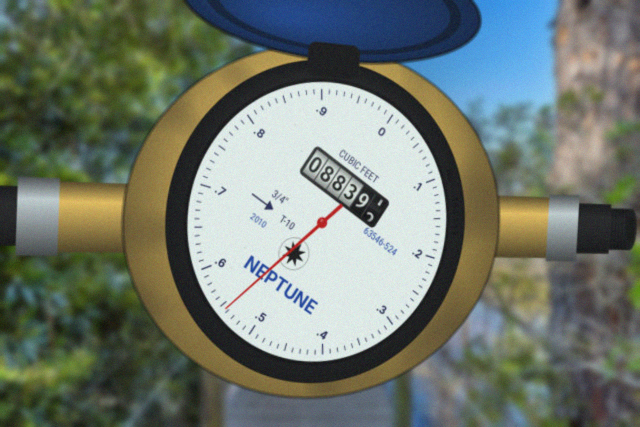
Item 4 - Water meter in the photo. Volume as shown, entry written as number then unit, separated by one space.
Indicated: 88391.54 ft³
